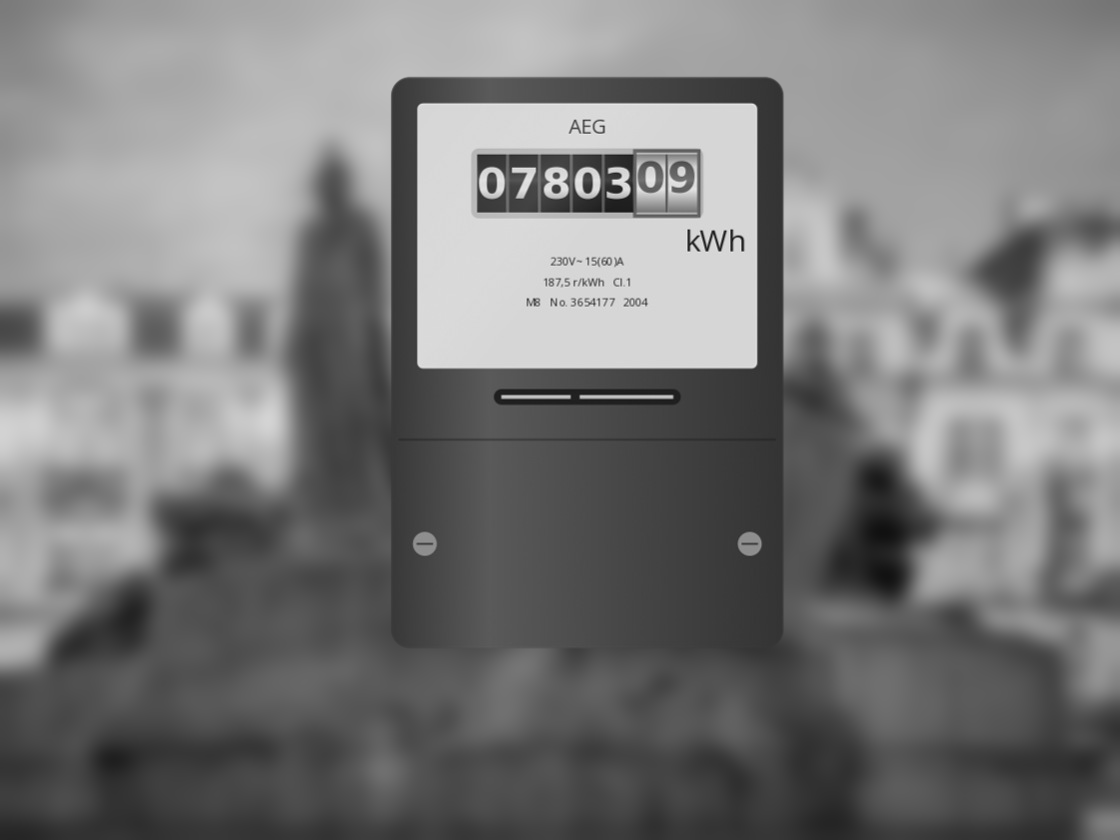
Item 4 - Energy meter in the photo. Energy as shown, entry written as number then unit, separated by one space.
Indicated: 7803.09 kWh
